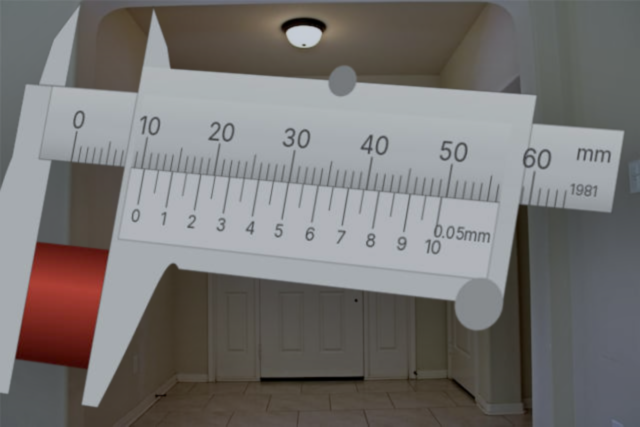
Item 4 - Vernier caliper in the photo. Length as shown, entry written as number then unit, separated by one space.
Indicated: 10.4 mm
